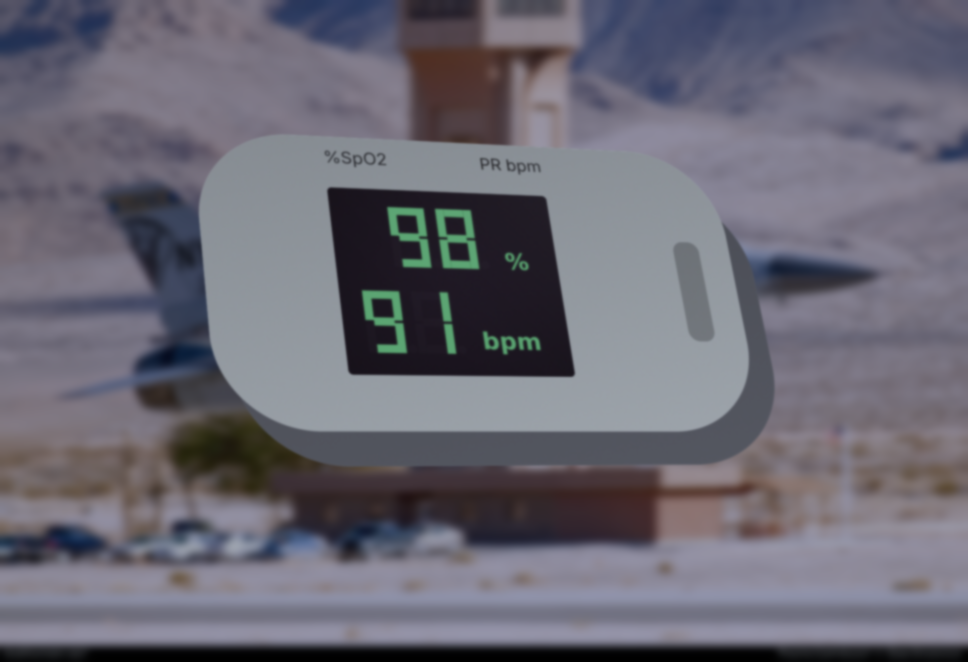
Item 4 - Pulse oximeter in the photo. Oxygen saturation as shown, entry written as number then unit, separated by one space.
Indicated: 98 %
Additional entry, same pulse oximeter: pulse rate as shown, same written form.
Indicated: 91 bpm
